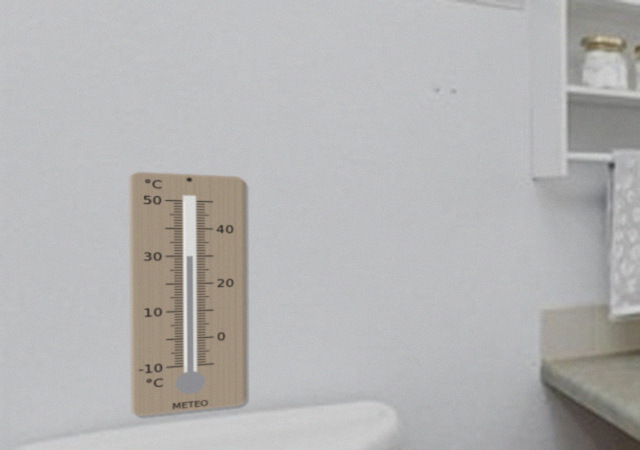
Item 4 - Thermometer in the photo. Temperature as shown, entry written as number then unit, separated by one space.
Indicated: 30 °C
